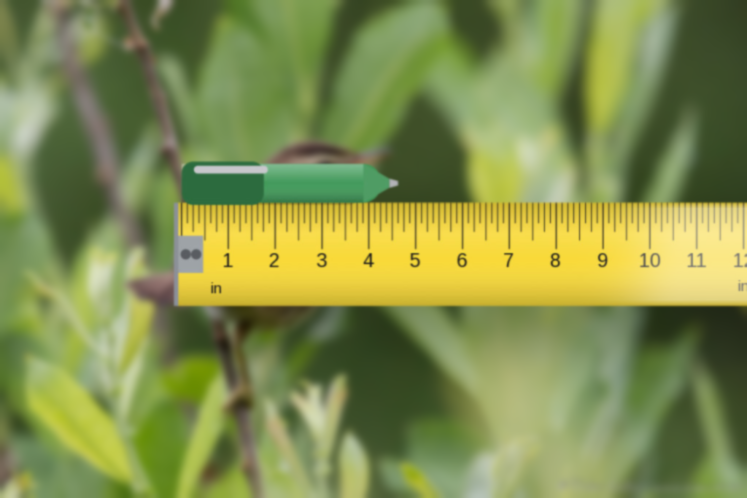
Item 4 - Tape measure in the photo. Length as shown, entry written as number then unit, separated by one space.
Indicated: 4.625 in
